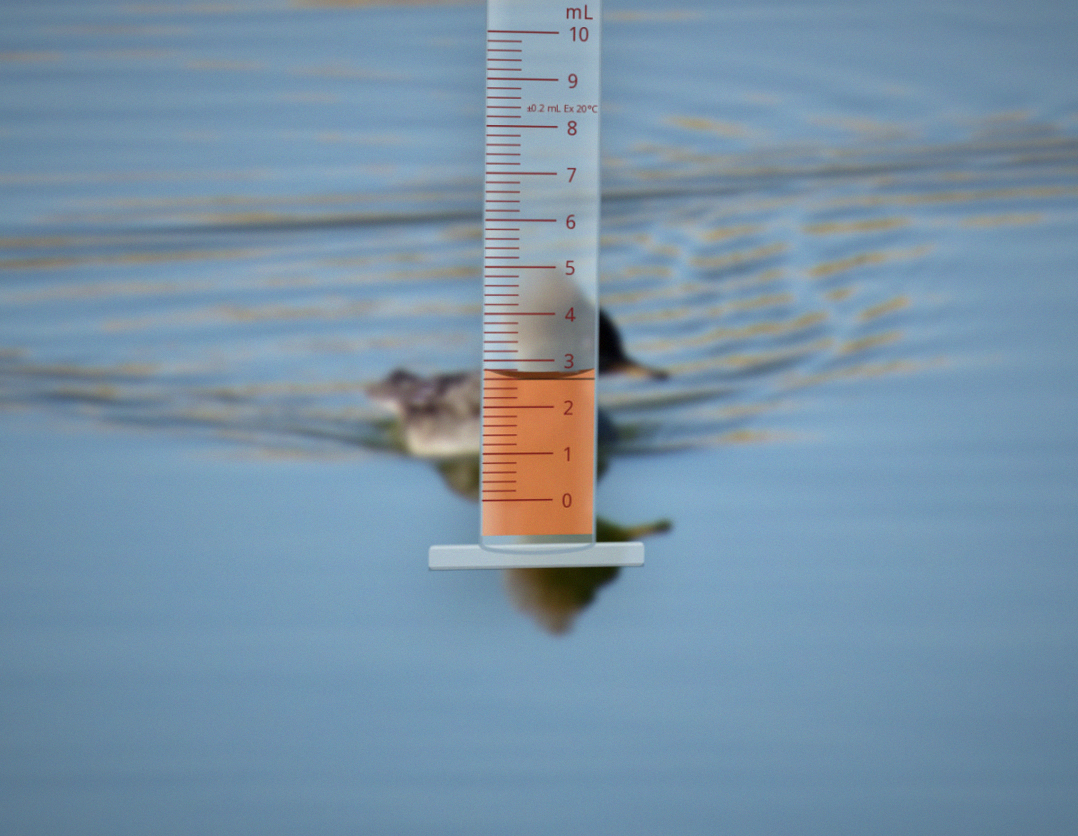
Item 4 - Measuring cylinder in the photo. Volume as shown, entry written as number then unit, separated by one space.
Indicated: 2.6 mL
